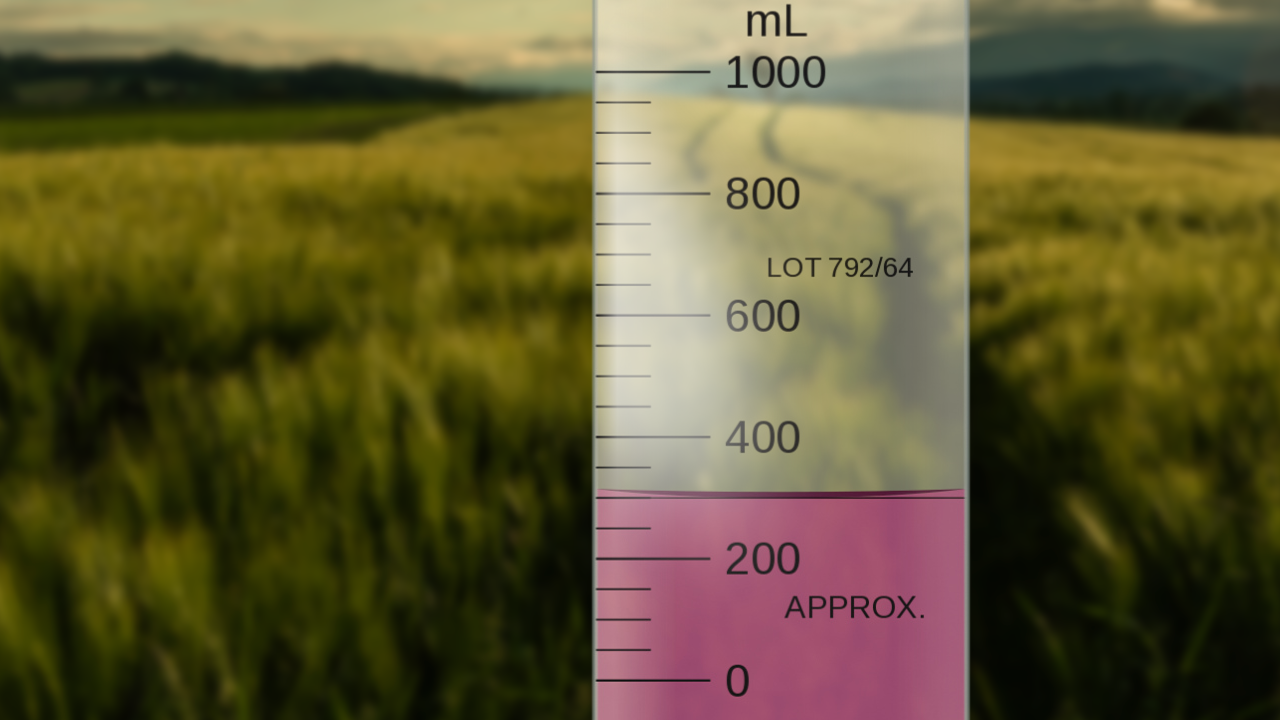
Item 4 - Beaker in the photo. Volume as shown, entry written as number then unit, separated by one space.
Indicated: 300 mL
